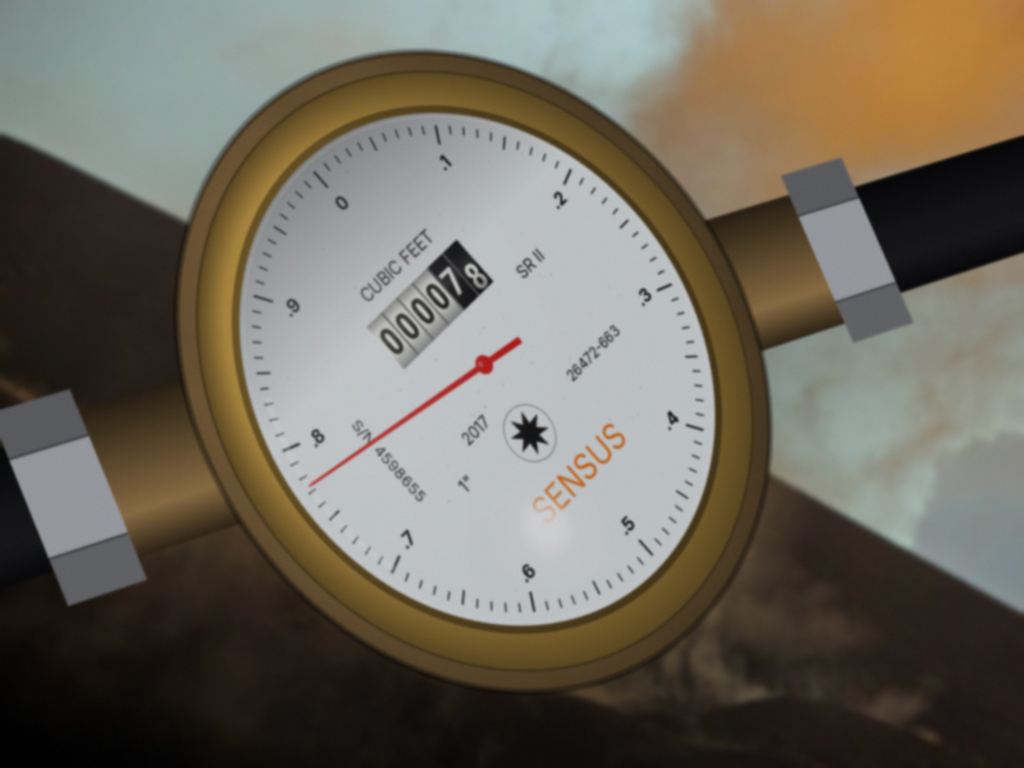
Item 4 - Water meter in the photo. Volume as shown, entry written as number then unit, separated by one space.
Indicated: 77.77 ft³
